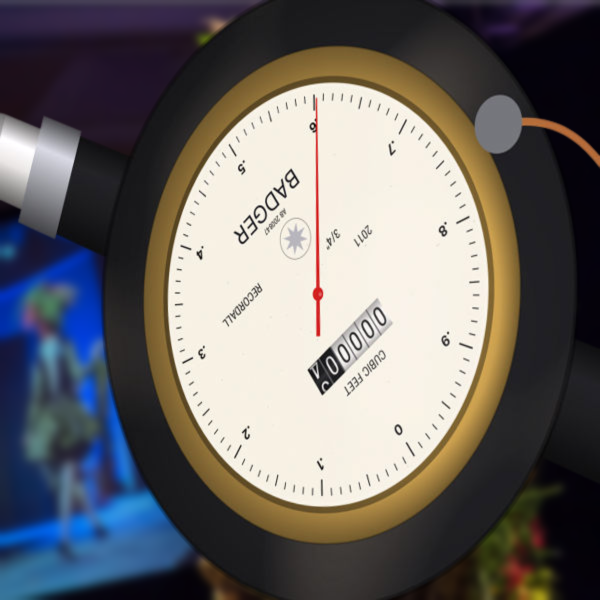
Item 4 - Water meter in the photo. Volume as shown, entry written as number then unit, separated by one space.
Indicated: 3.60 ft³
